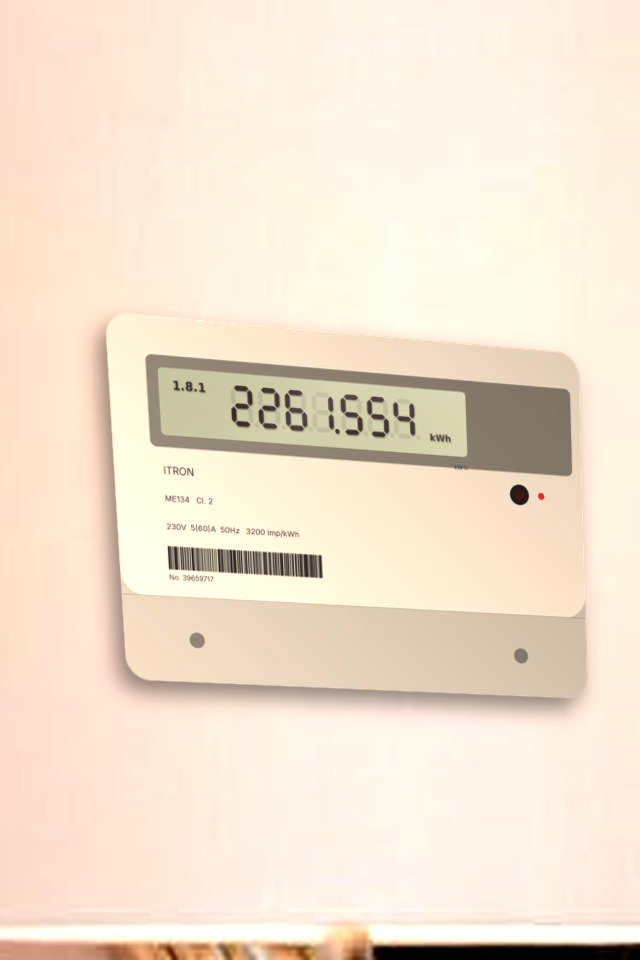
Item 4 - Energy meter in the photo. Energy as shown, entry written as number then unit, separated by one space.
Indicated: 2261.554 kWh
